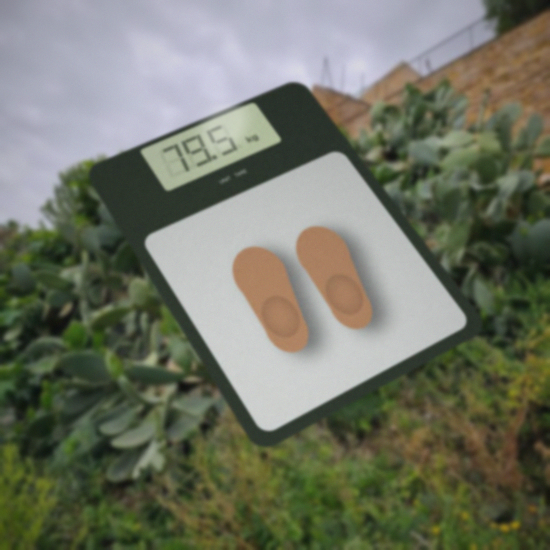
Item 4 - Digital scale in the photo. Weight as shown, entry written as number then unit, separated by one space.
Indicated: 79.5 kg
